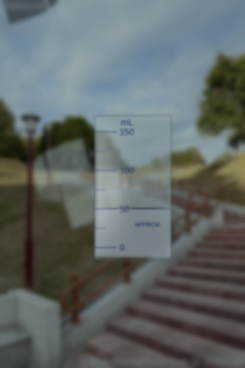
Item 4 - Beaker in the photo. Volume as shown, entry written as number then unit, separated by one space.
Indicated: 50 mL
